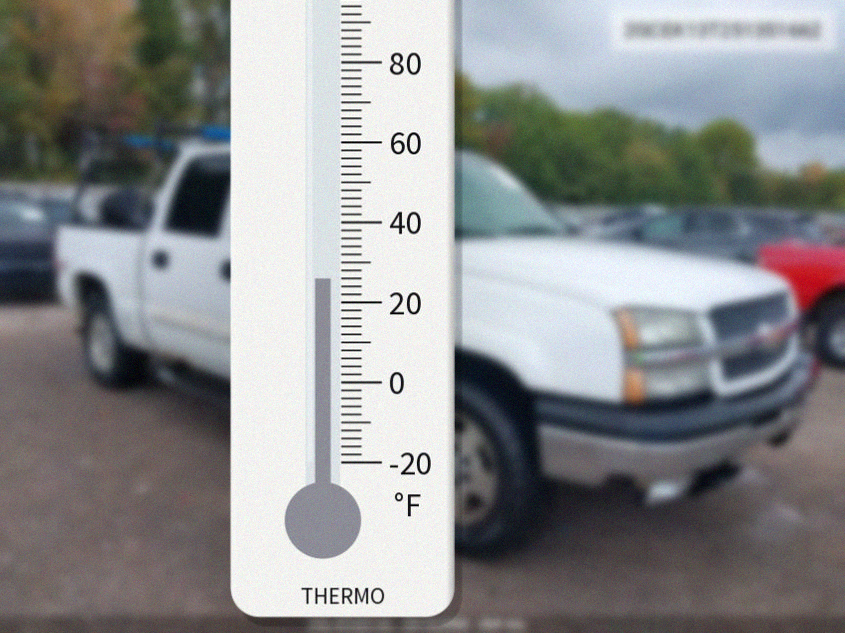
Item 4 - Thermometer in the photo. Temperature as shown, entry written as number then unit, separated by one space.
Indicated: 26 °F
